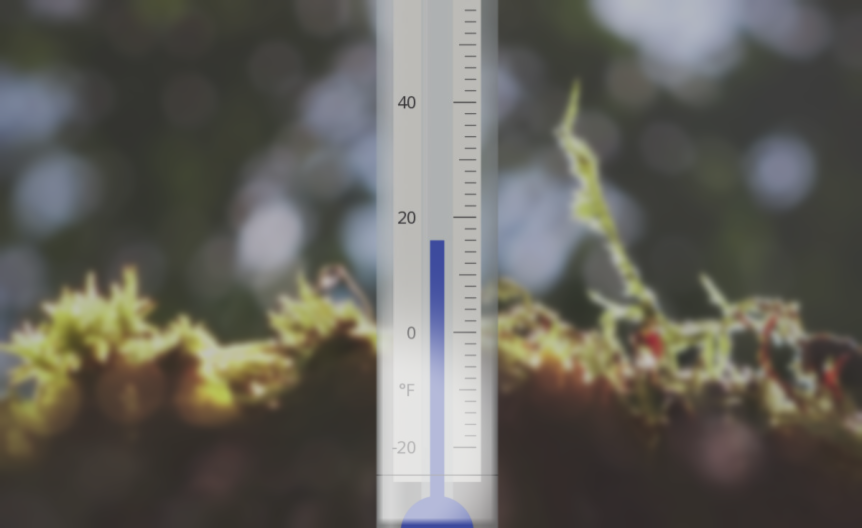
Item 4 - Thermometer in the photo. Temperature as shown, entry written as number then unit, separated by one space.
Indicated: 16 °F
